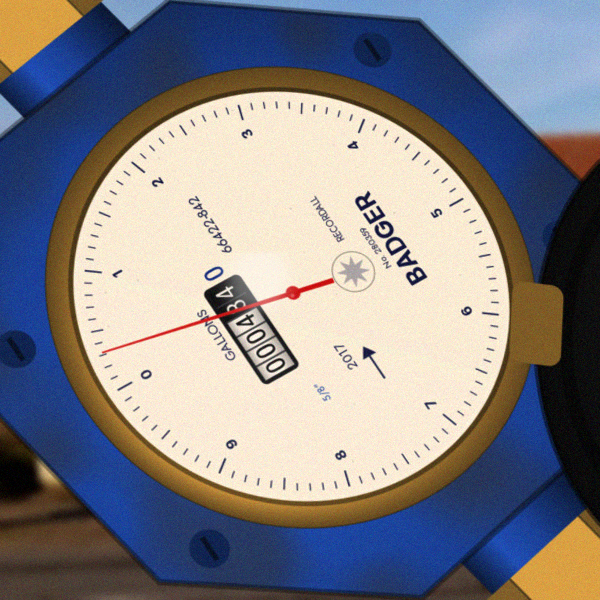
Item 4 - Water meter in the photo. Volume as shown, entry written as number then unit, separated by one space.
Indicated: 4840.3 gal
